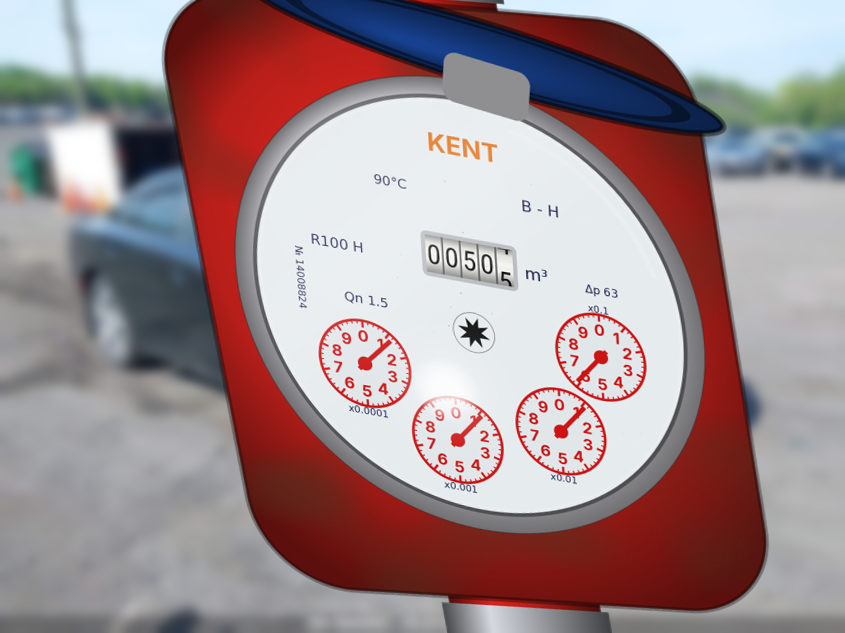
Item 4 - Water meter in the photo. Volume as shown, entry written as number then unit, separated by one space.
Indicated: 504.6111 m³
